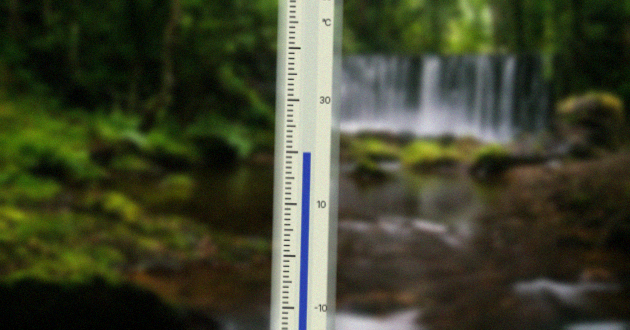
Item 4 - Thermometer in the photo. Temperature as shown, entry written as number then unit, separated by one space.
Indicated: 20 °C
